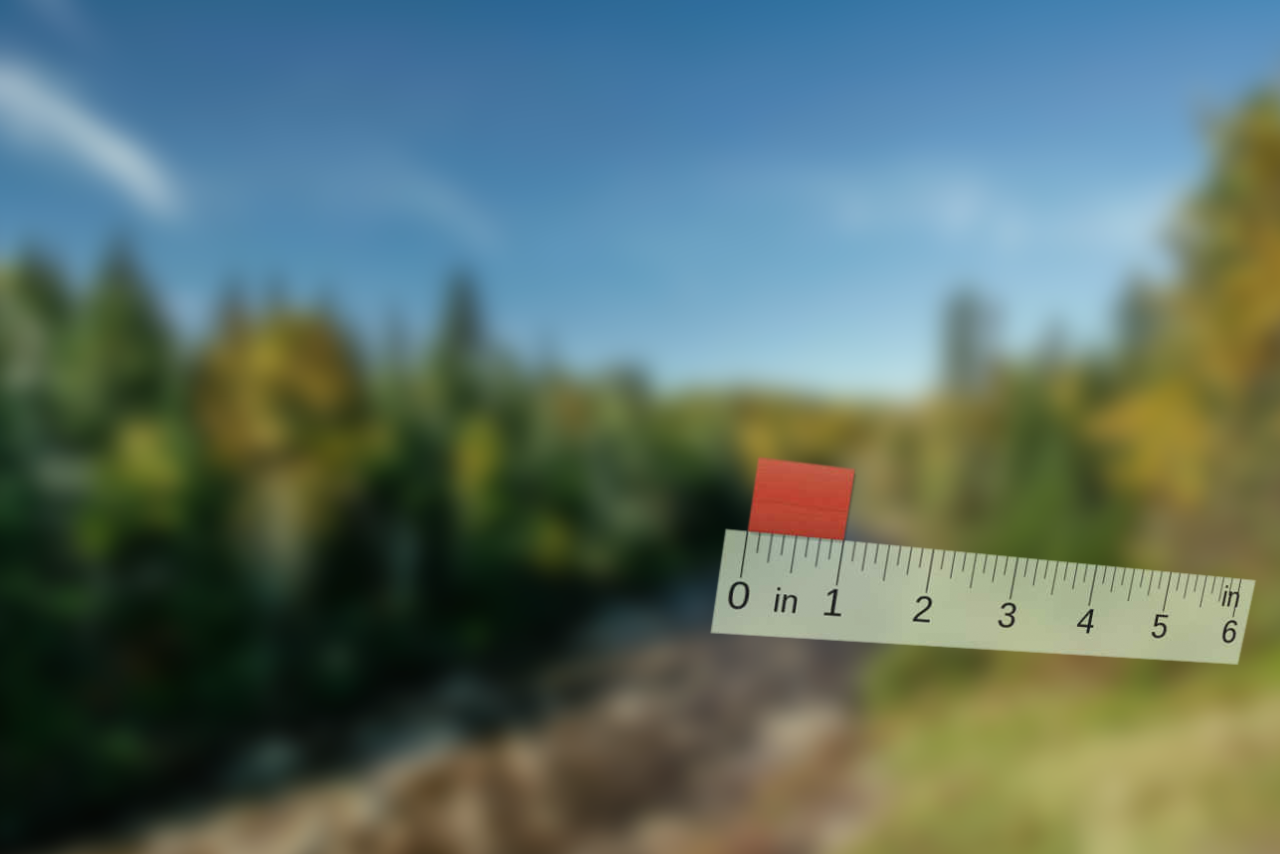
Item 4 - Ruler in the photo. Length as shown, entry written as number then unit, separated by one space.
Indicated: 1 in
